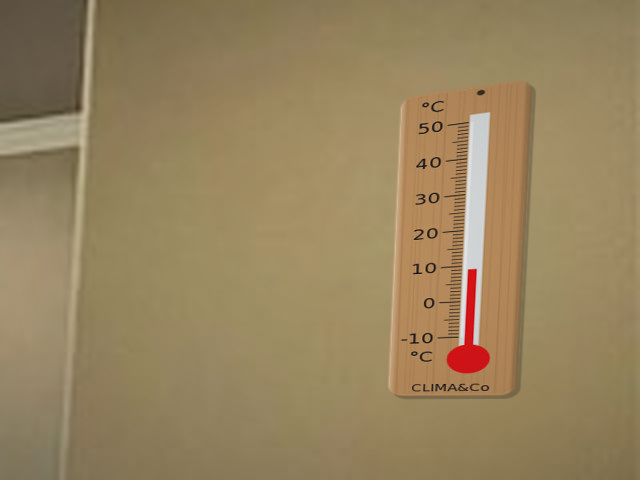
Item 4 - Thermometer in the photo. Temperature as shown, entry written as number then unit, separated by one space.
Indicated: 9 °C
